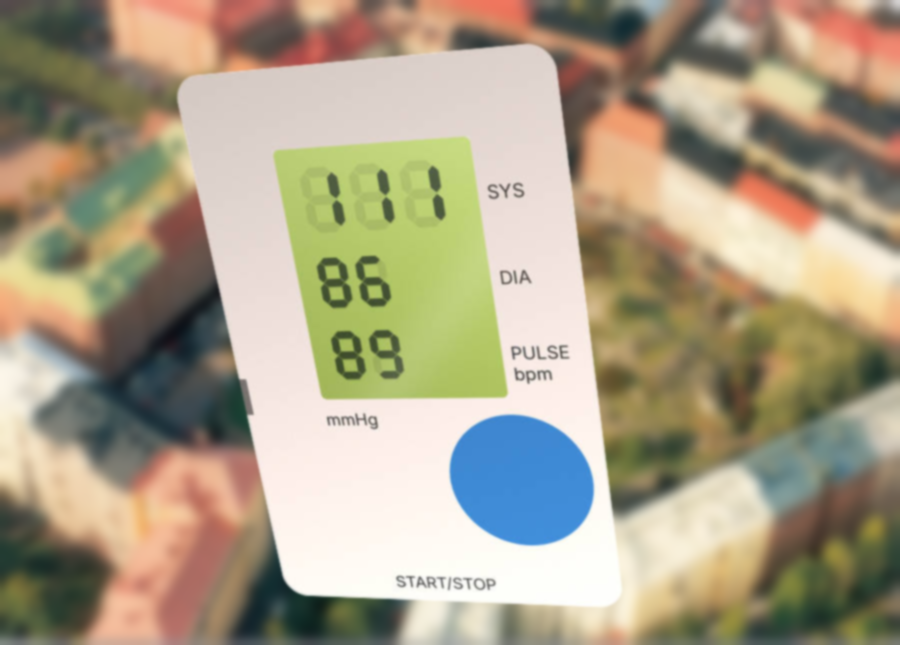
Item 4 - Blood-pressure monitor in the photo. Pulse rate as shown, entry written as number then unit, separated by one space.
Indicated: 89 bpm
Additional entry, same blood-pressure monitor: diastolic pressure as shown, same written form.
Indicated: 86 mmHg
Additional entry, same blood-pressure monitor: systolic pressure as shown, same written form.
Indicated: 111 mmHg
